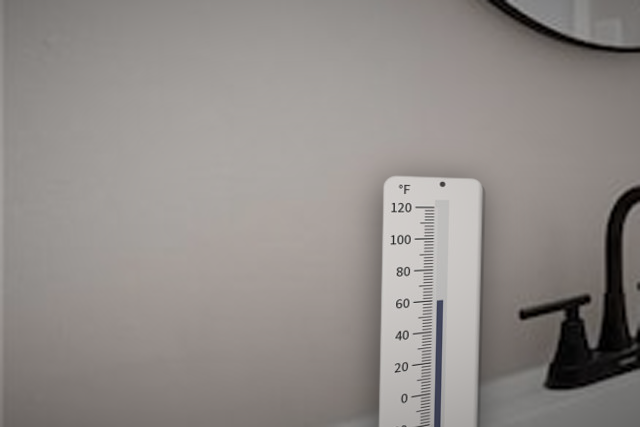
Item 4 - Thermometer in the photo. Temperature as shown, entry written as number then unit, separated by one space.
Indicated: 60 °F
